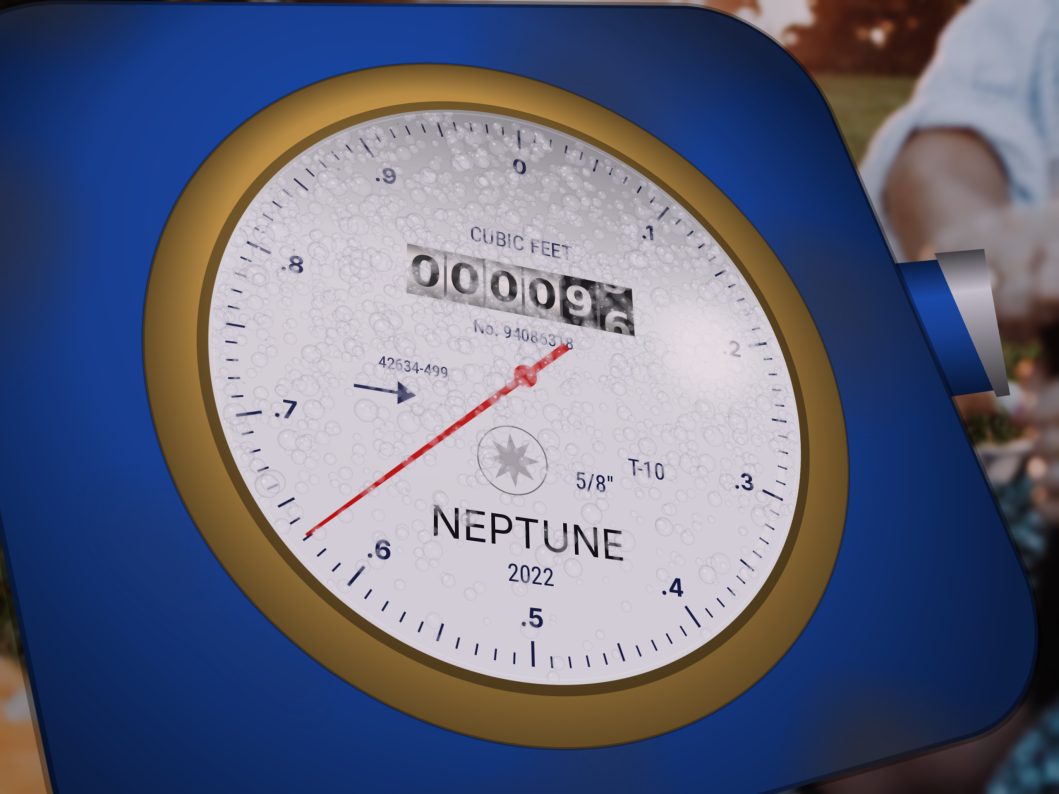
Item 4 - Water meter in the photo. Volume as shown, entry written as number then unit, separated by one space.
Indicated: 95.63 ft³
